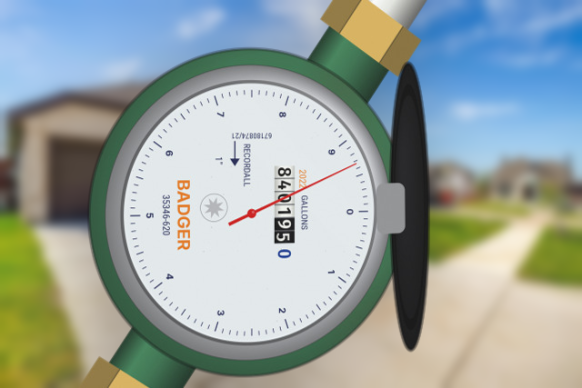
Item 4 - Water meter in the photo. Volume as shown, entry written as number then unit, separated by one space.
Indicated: 8401949.3 gal
